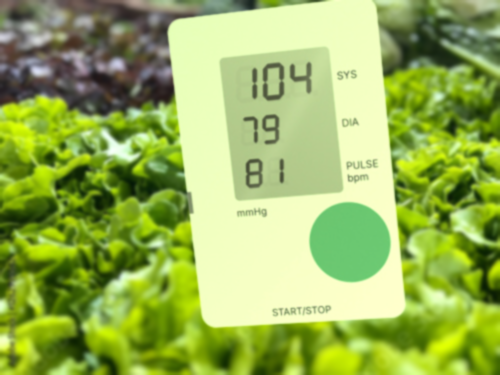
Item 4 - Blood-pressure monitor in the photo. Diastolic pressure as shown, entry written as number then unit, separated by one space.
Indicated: 79 mmHg
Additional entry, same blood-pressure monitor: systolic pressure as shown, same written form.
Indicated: 104 mmHg
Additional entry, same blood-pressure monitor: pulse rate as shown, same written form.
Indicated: 81 bpm
